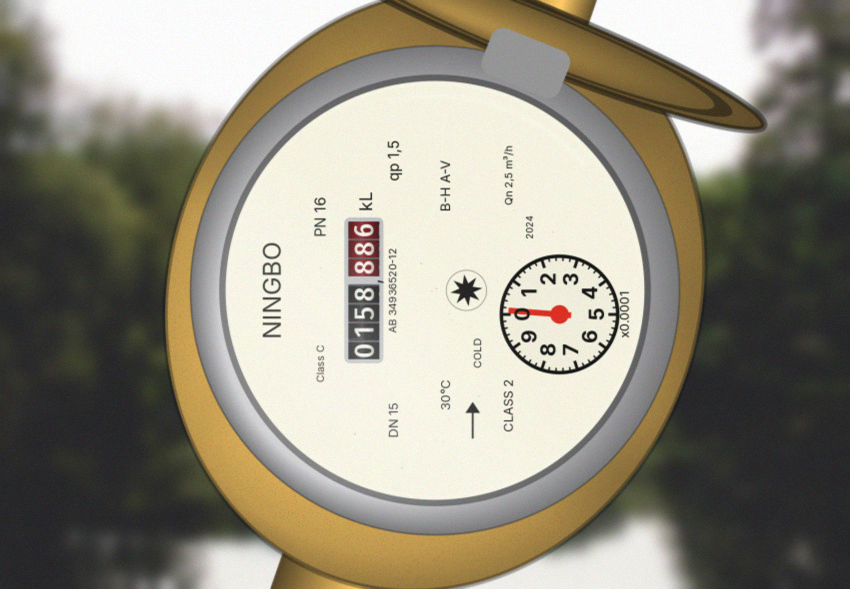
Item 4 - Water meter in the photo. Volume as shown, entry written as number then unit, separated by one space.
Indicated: 158.8860 kL
